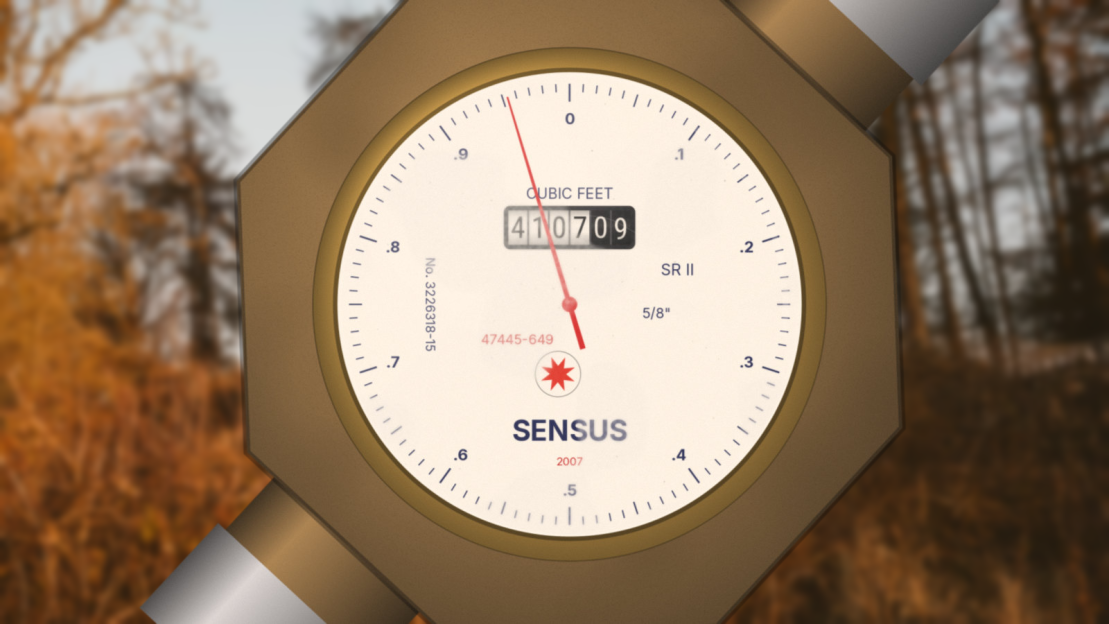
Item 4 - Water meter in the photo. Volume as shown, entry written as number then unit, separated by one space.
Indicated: 410708.95 ft³
